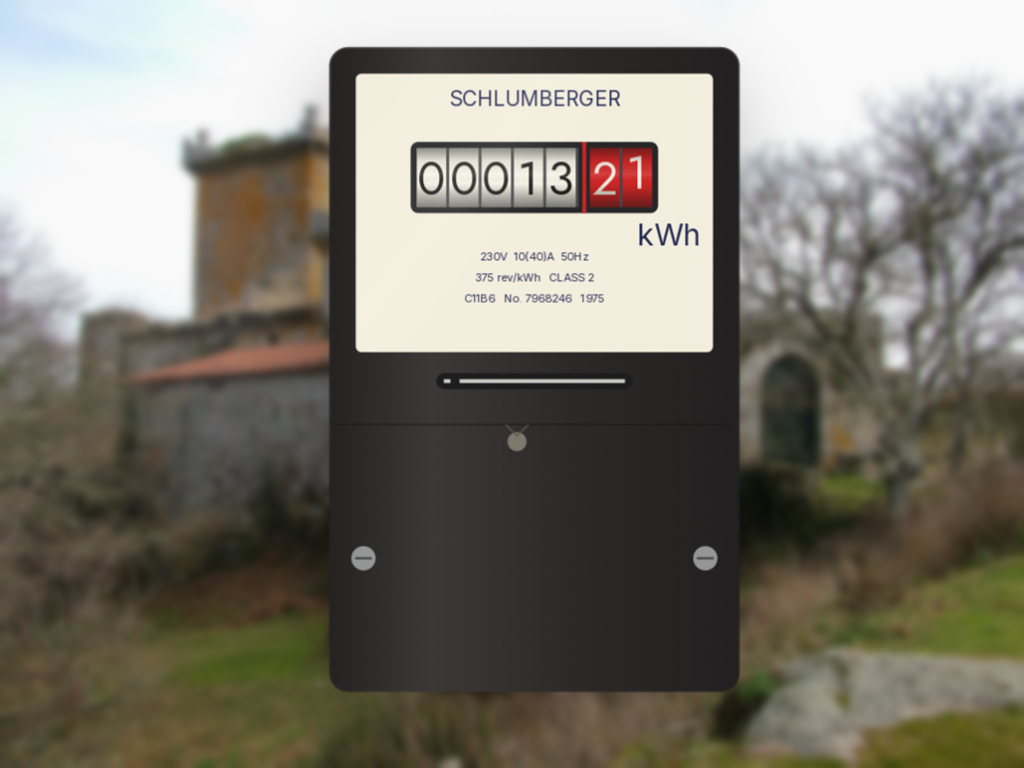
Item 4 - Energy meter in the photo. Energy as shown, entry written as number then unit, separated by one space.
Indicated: 13.21 kWh
